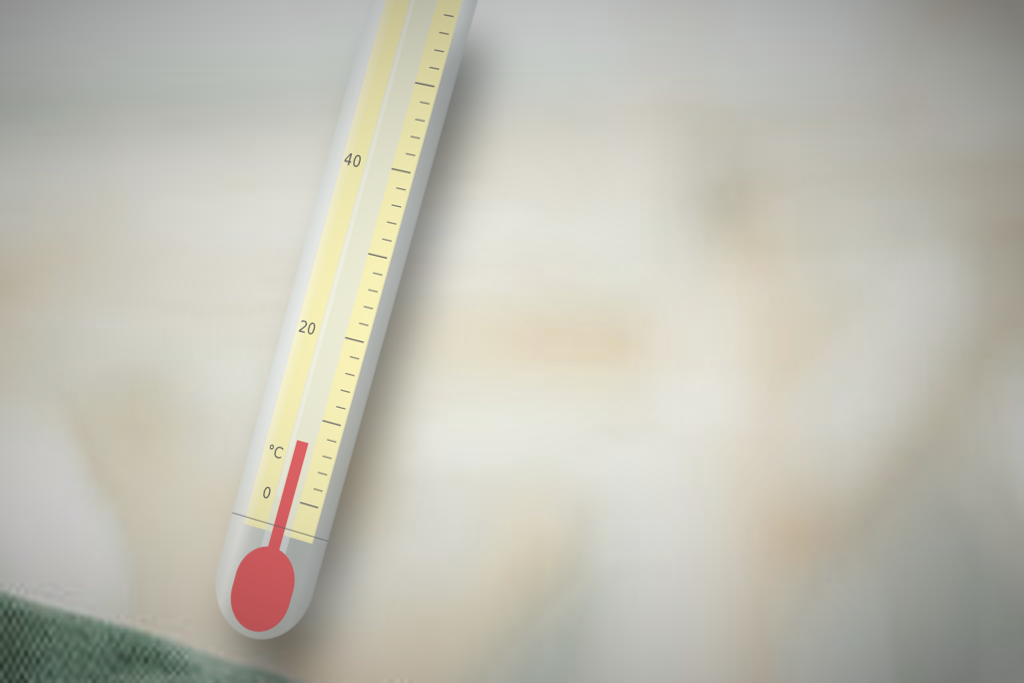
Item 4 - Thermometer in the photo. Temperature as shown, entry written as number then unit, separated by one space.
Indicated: 7 °C
